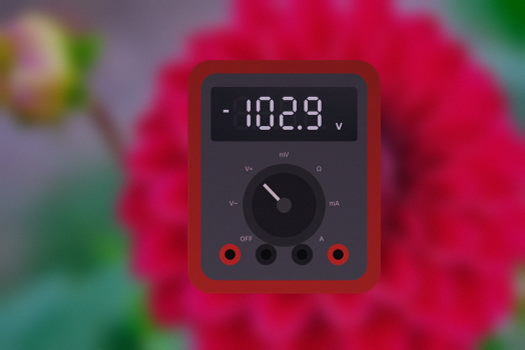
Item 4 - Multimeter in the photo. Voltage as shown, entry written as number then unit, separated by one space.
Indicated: -102.9 V
